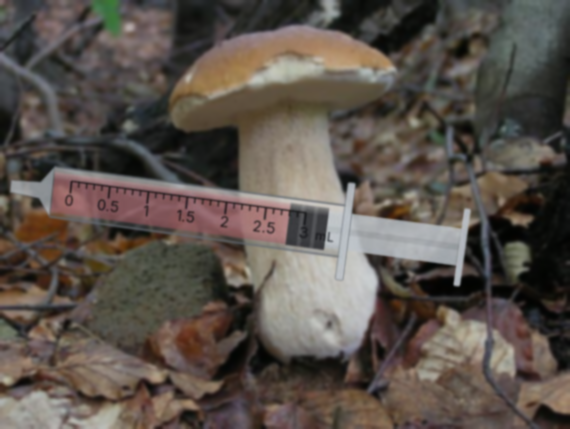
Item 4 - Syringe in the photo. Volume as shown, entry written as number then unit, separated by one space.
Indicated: 2.8 mL
